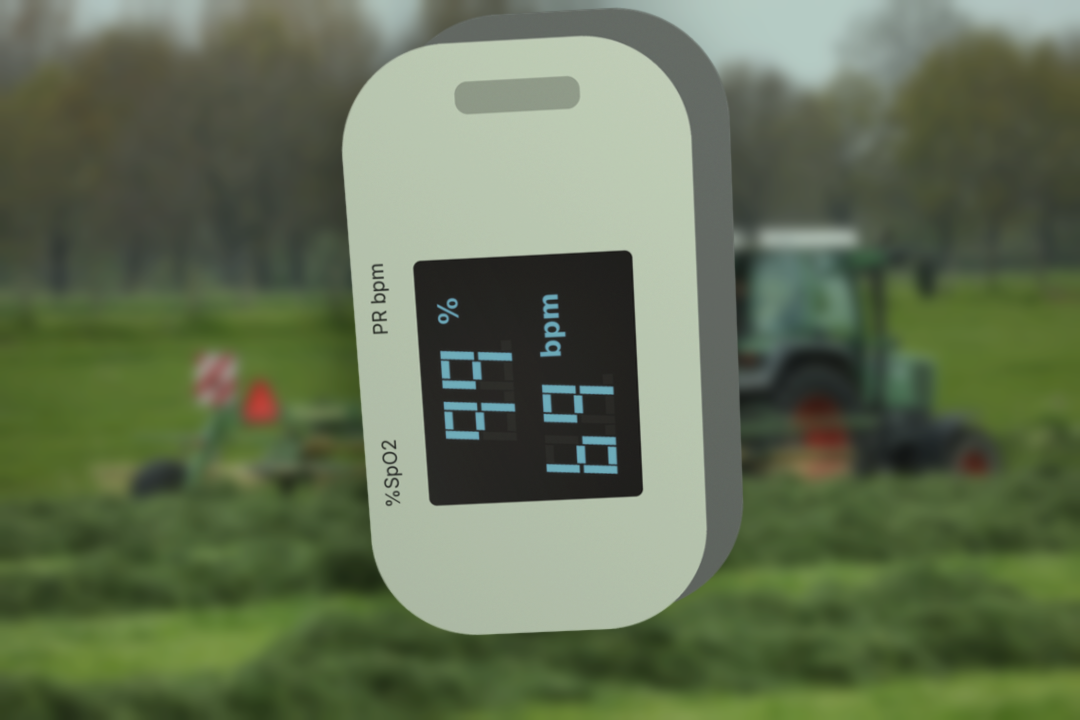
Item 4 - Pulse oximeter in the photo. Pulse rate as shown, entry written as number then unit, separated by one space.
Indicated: 69 bpm
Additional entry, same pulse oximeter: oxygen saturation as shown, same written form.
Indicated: 99 %
